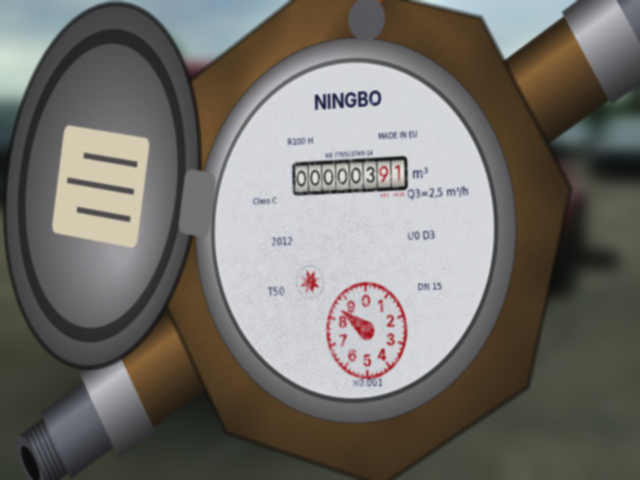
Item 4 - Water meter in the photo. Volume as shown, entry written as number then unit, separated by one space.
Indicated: 3.918 m³
